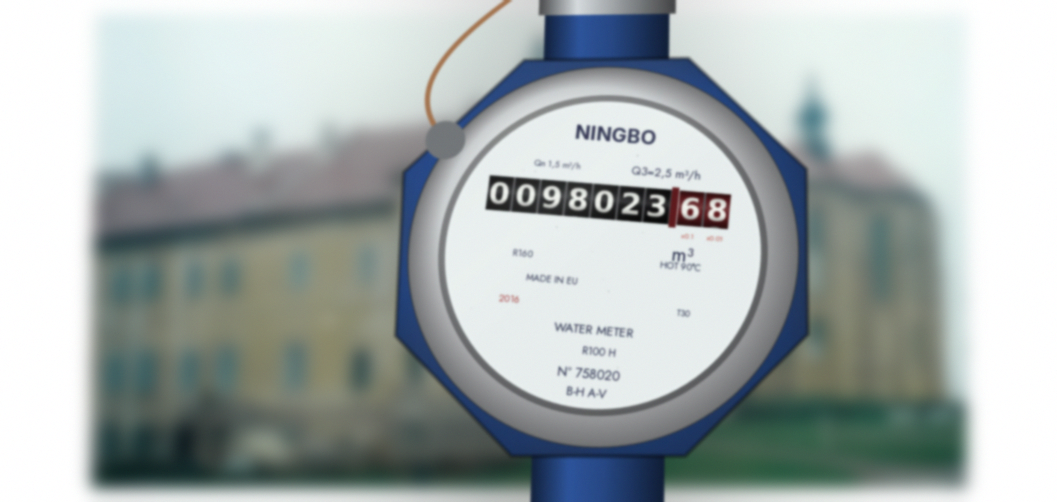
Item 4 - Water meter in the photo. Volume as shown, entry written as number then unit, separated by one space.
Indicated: 98023.68 m³
